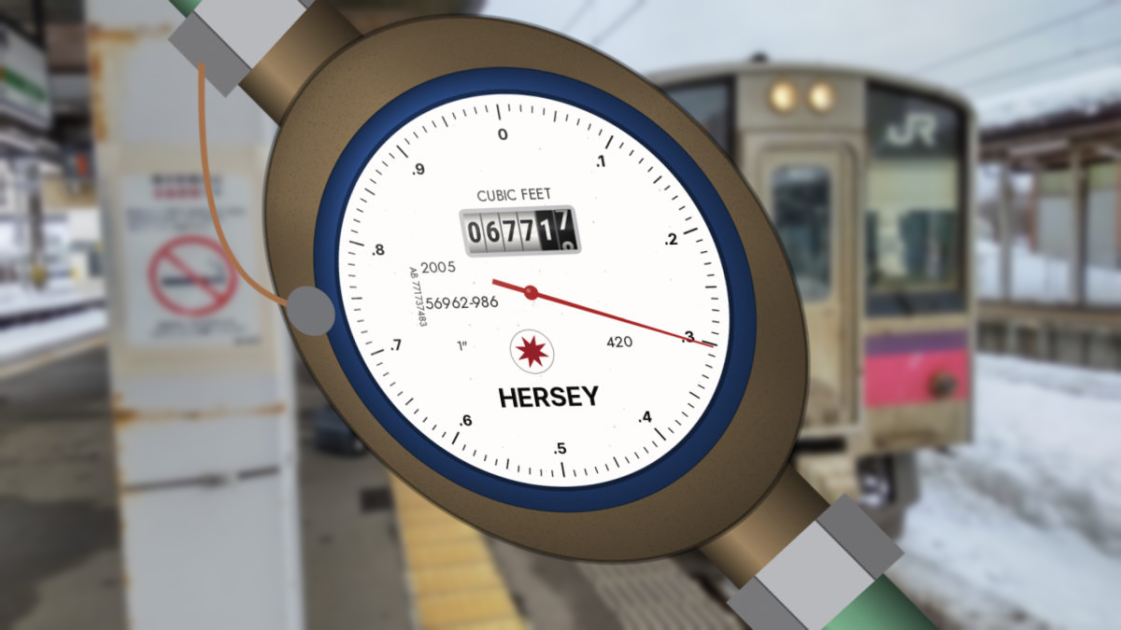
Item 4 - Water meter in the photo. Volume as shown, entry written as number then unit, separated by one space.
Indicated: 67717.30 ft³
